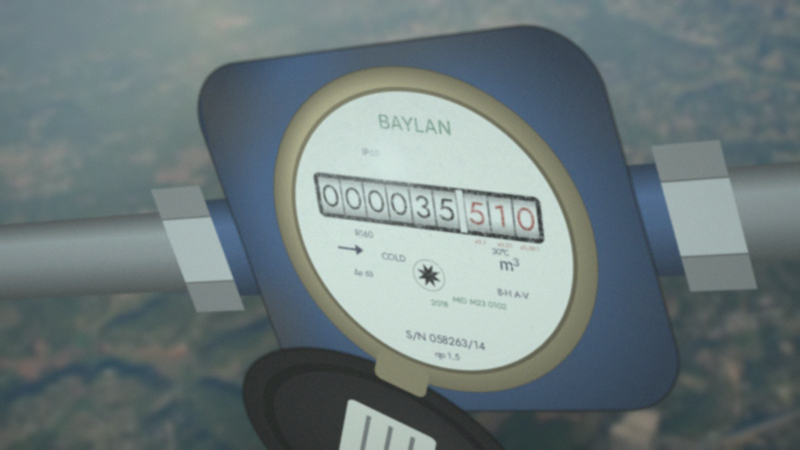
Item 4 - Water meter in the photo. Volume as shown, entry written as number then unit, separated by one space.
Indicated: 35.510 m³
